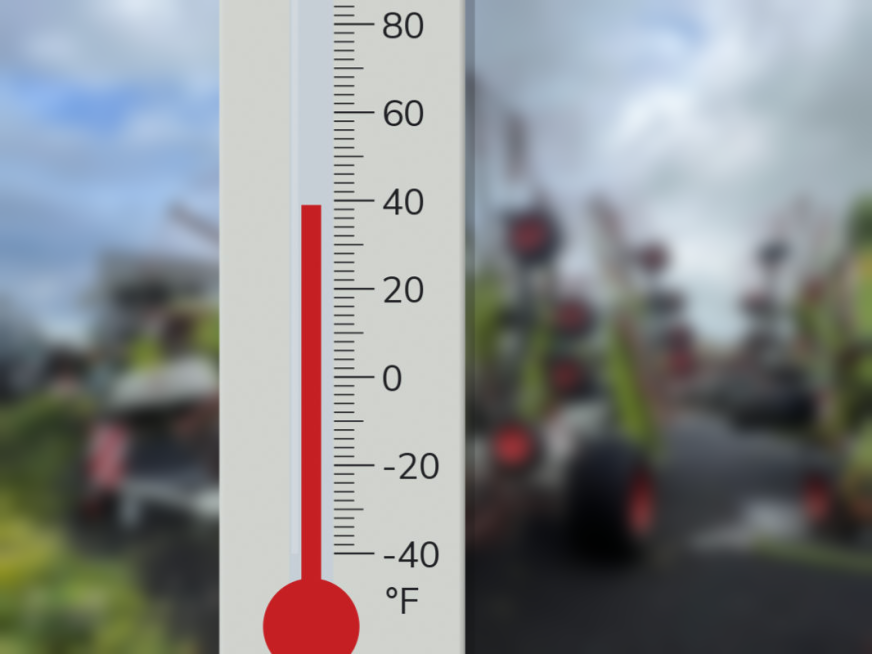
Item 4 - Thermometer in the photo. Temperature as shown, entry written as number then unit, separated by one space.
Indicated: 39 °F
